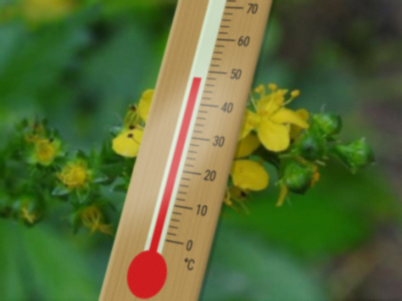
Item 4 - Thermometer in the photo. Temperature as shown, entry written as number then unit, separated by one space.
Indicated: 48 °C
